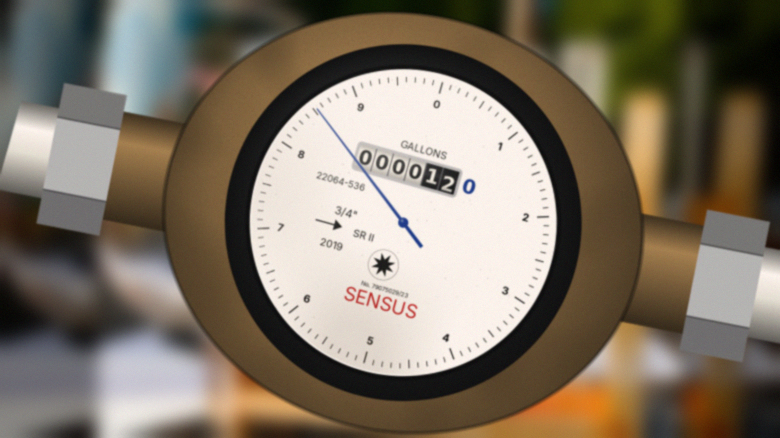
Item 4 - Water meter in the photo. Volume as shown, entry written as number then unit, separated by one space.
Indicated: 118.5 gal
